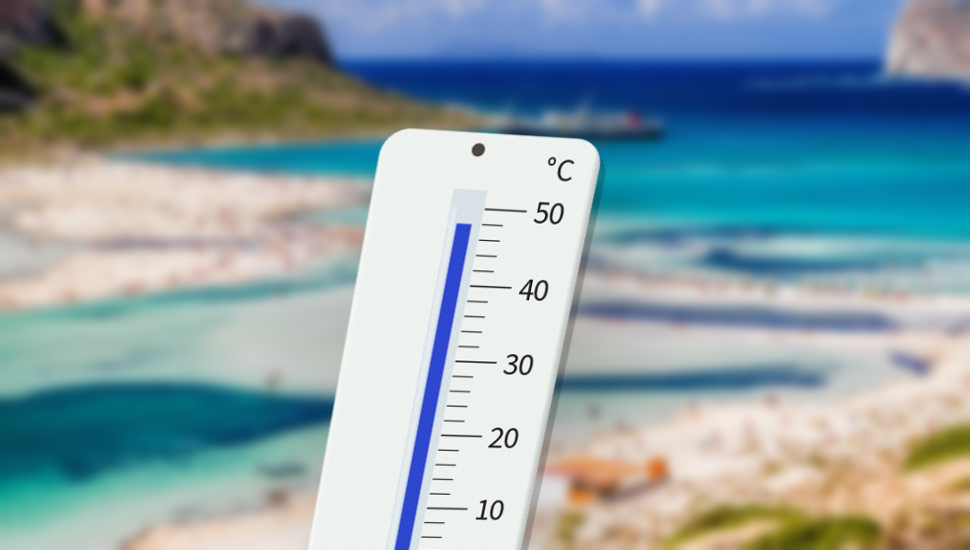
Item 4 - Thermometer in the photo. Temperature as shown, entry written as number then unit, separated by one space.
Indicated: 48 °C
